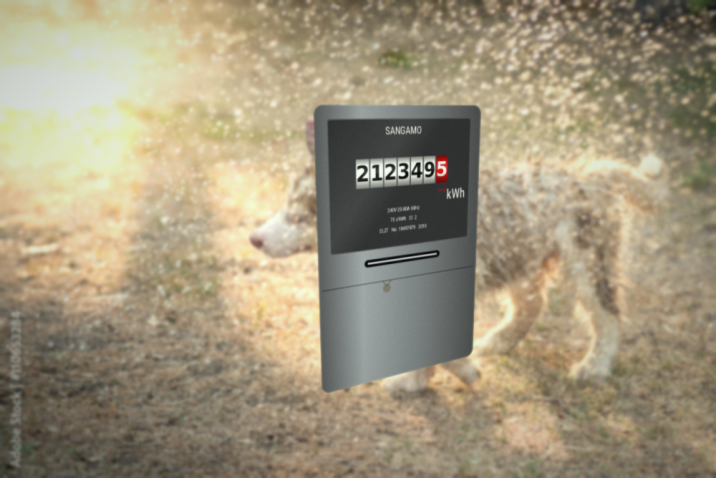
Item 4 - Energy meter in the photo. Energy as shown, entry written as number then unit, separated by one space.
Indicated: 212349.5 kWh
